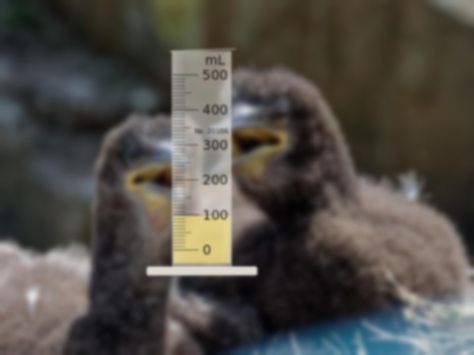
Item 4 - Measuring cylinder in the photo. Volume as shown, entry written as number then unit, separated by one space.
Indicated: 100 mL
